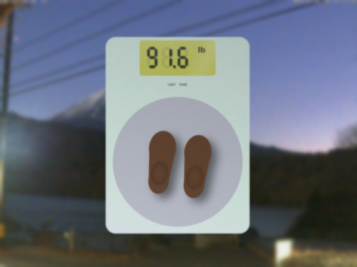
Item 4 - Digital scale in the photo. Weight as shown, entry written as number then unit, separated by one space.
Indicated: 91.6 lb
